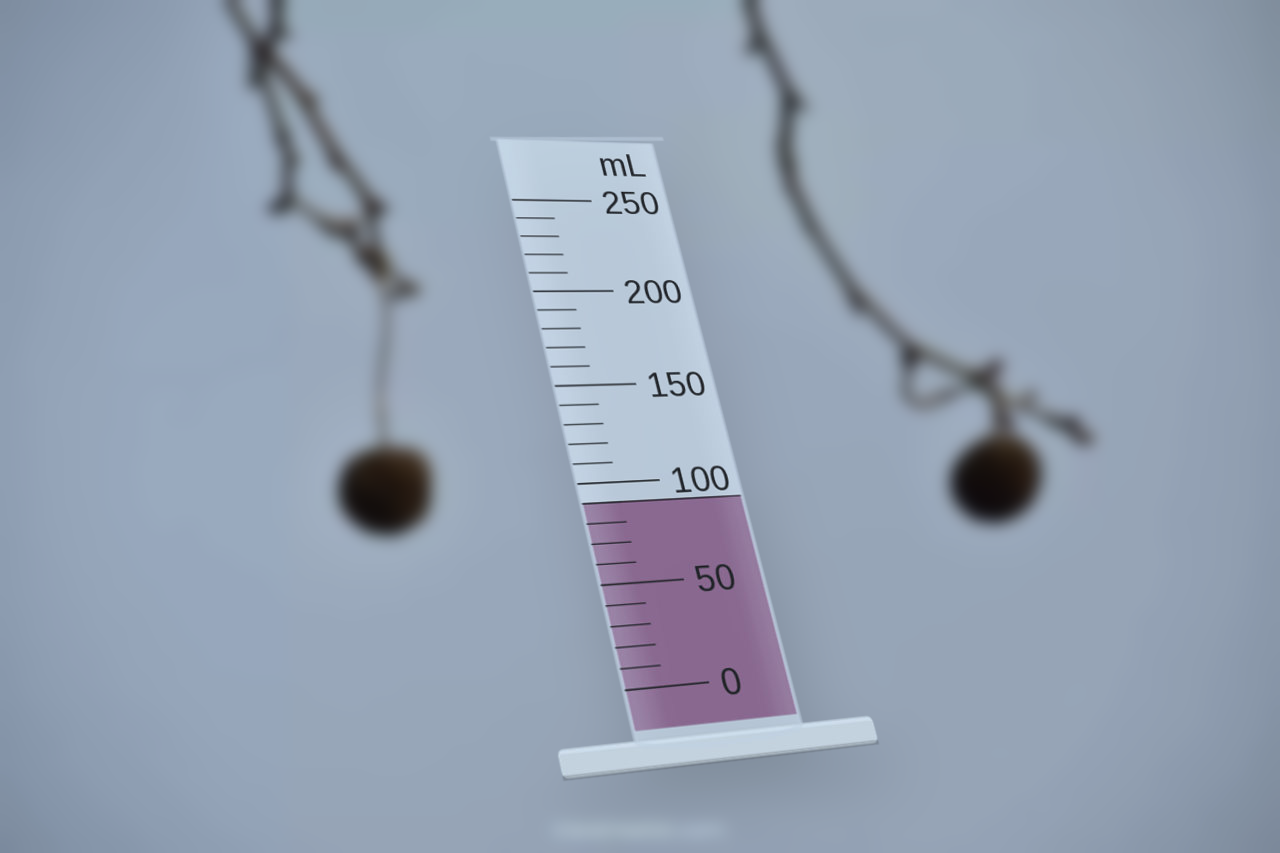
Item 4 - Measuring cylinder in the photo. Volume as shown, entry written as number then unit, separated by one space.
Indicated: 90 mL
